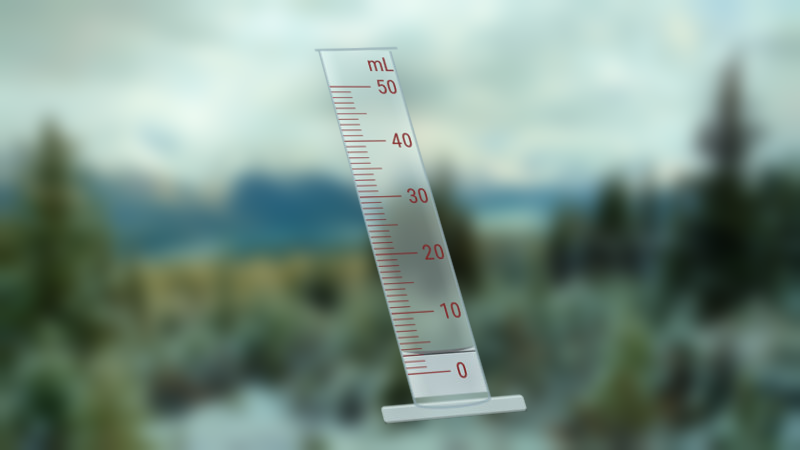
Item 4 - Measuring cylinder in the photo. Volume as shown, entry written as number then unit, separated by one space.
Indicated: 3 mL
